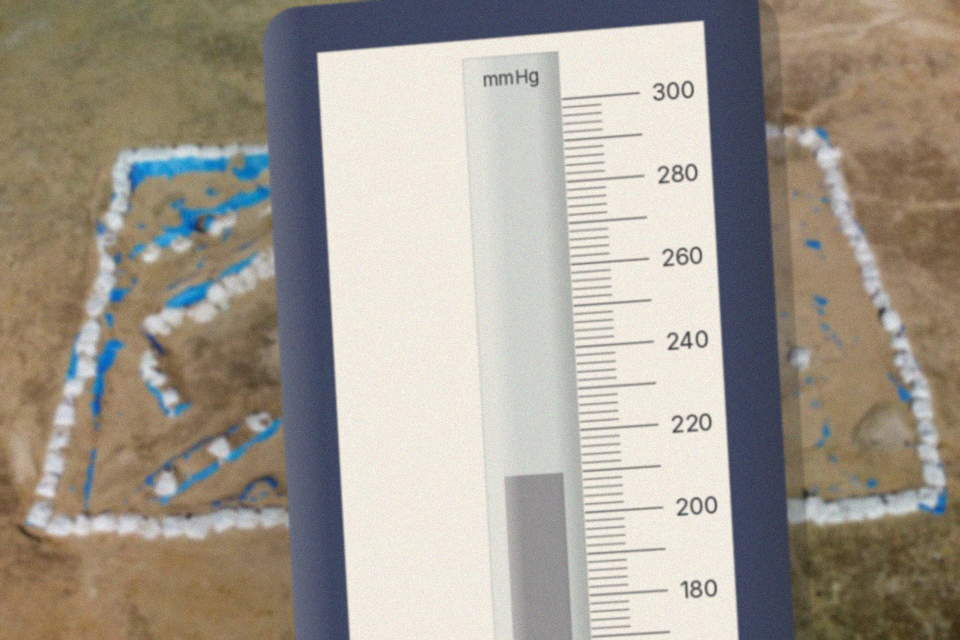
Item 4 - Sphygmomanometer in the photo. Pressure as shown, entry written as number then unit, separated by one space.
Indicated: 210 mmHg
